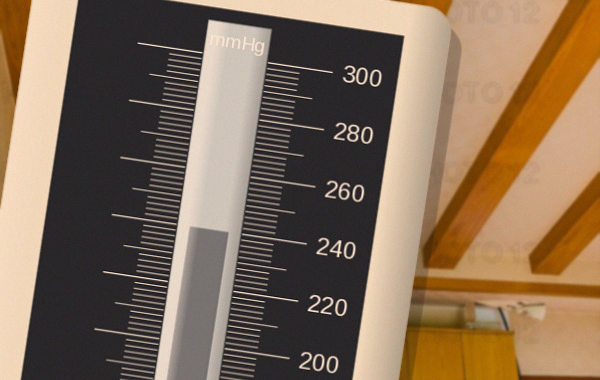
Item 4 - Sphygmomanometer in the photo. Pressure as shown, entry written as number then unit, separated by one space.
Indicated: 240 mmHg
